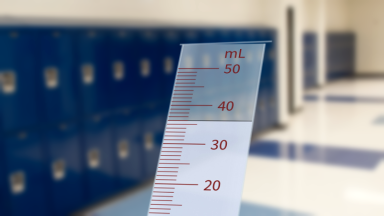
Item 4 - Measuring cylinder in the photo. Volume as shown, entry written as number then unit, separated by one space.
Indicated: 36 mL
